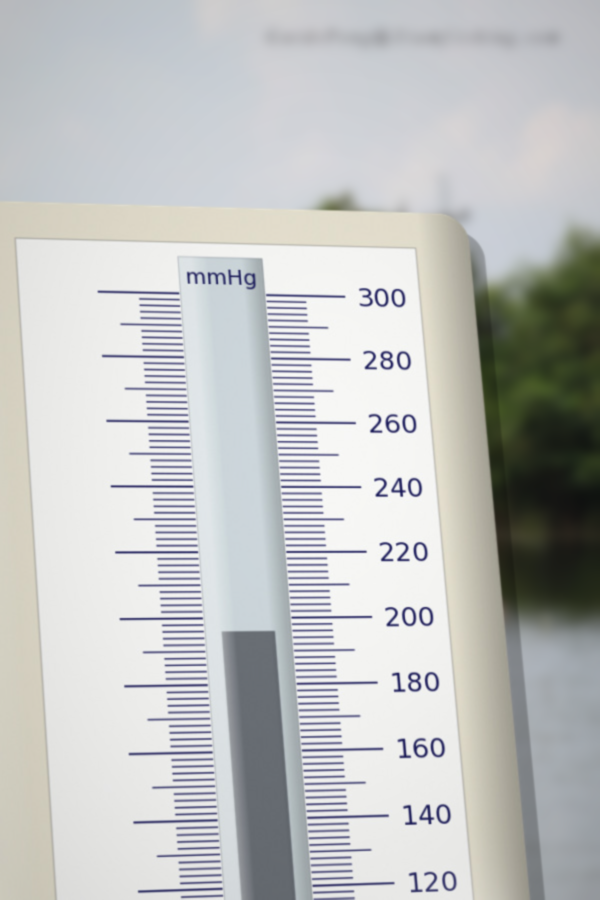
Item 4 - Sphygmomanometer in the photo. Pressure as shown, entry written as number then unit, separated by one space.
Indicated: 196 mmHg
